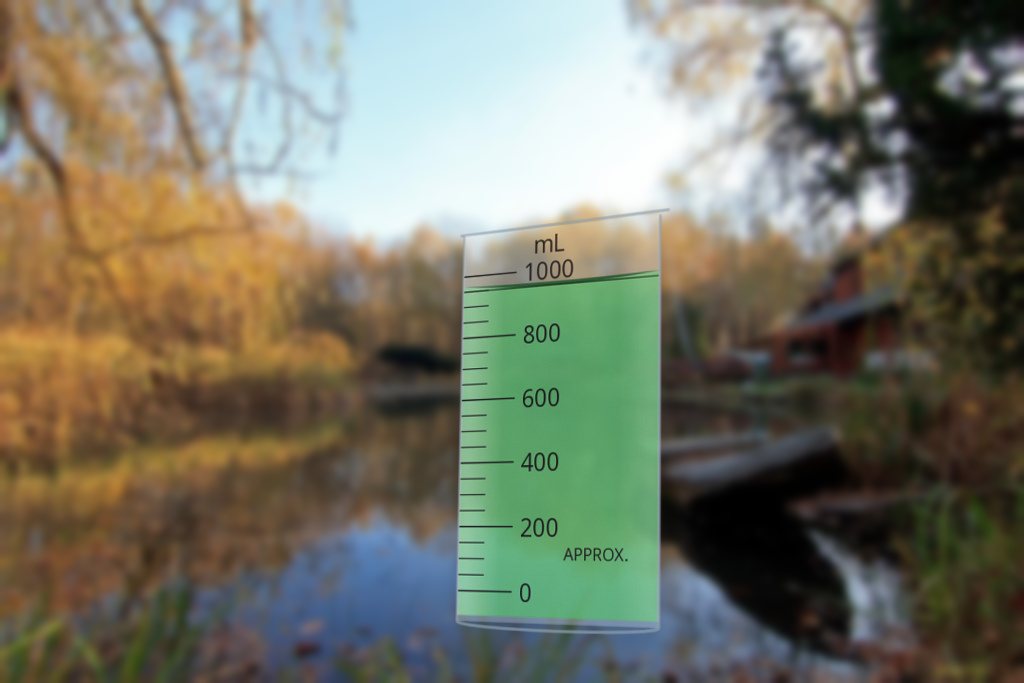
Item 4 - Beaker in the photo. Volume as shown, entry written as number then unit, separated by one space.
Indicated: 950 mL
